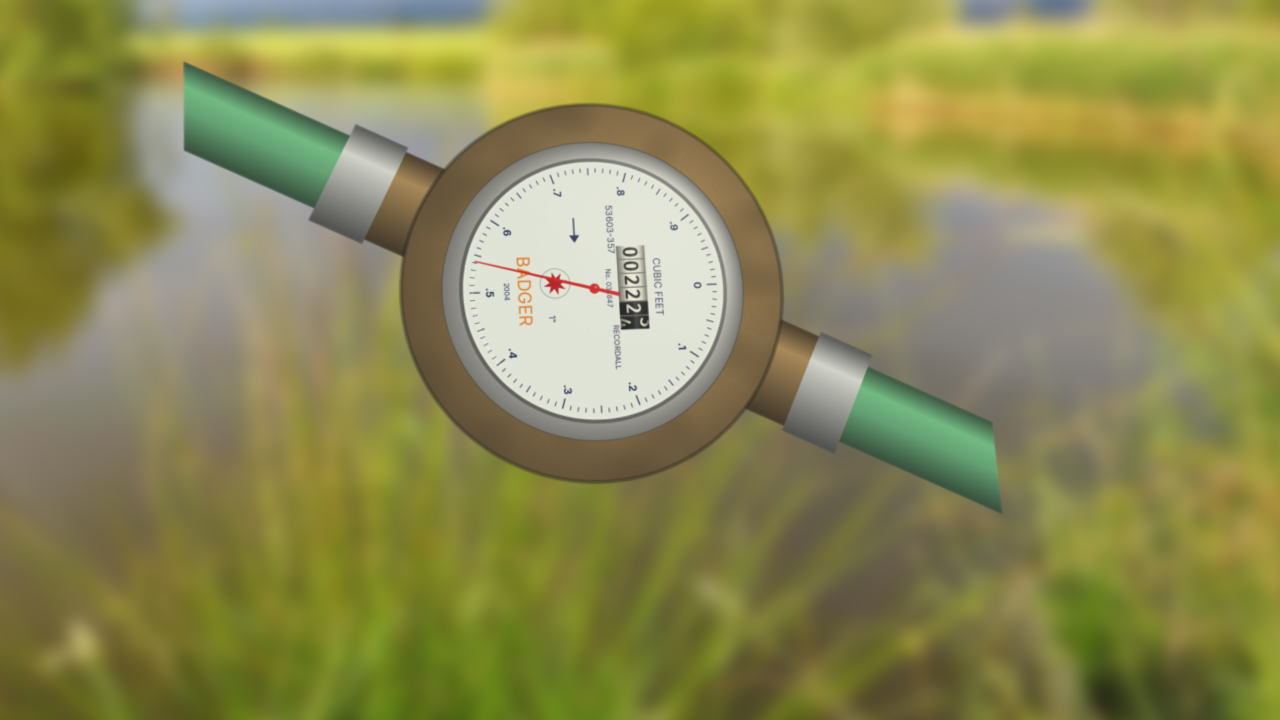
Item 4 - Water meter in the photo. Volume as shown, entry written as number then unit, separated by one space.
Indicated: 2223.54 ft³
